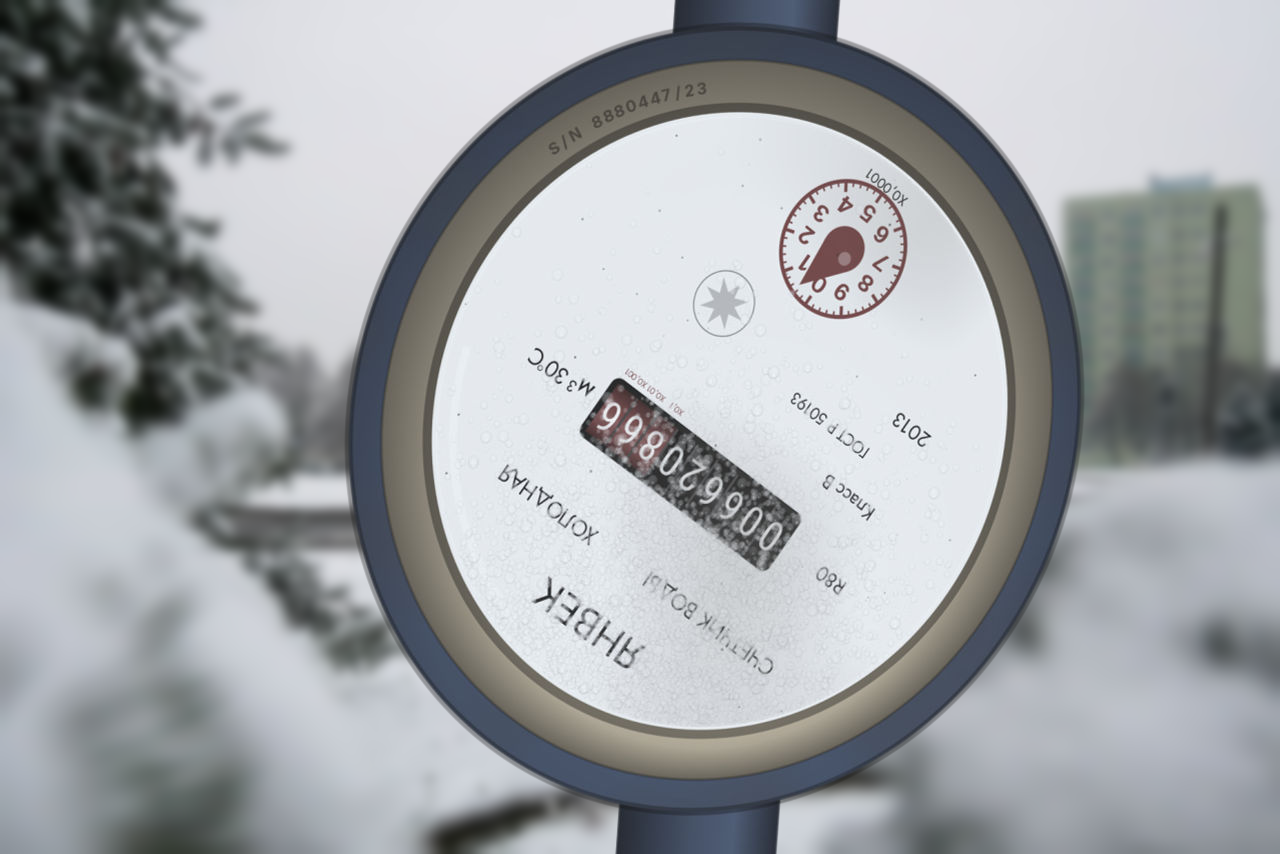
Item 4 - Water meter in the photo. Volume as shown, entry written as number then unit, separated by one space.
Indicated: 6620.8660 m³
